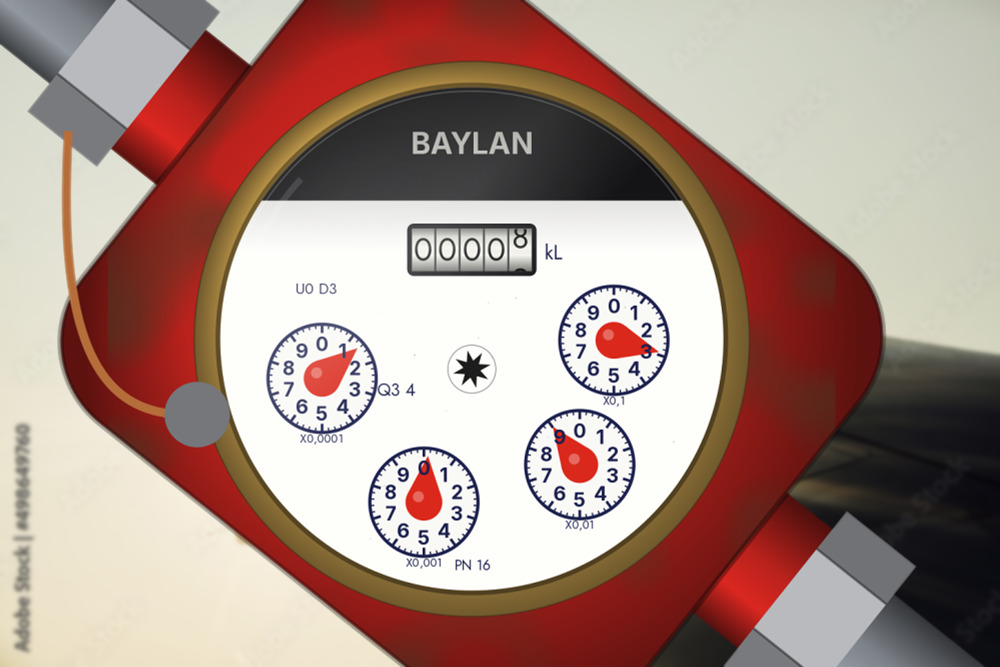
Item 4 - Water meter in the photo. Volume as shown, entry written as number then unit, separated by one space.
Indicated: 8.2901 kL
